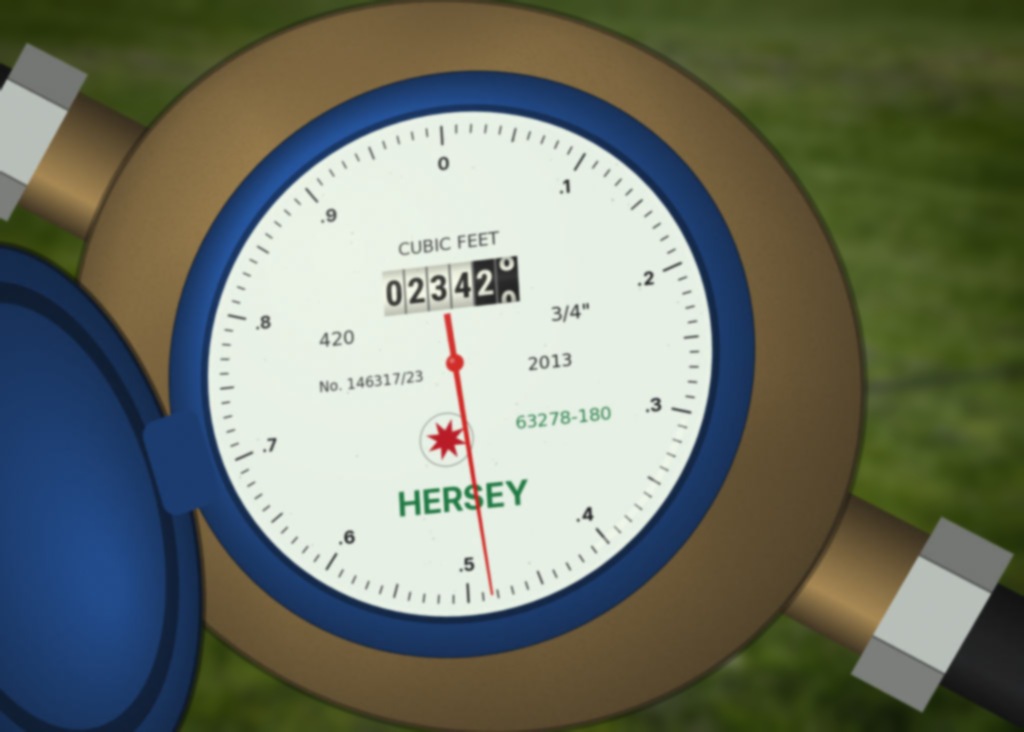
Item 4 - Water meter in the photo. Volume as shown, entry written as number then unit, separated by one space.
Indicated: 23428.48 ft³
